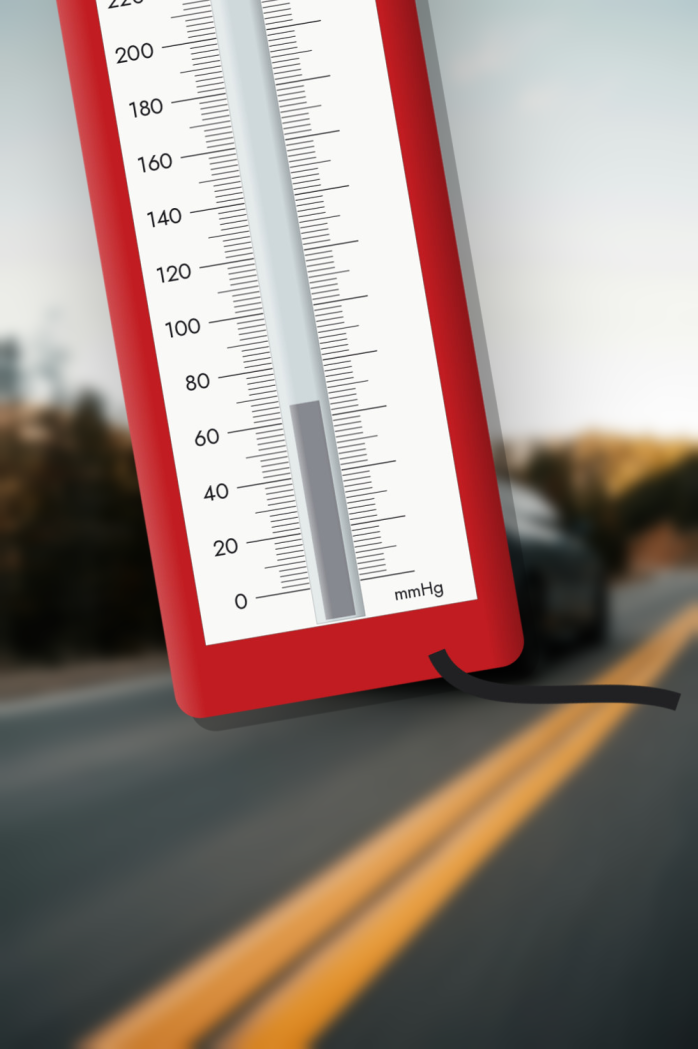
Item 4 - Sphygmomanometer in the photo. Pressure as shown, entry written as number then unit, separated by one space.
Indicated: 66 mmHg
